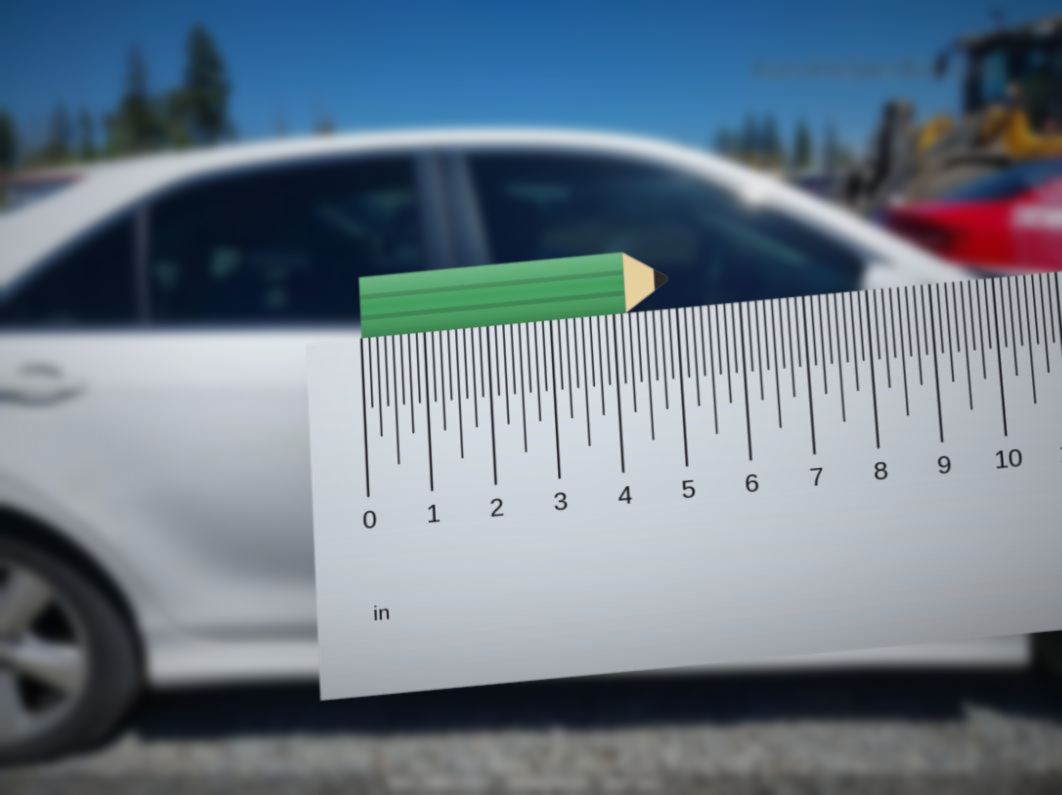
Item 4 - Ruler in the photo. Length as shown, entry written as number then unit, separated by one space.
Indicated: 4.875 in
